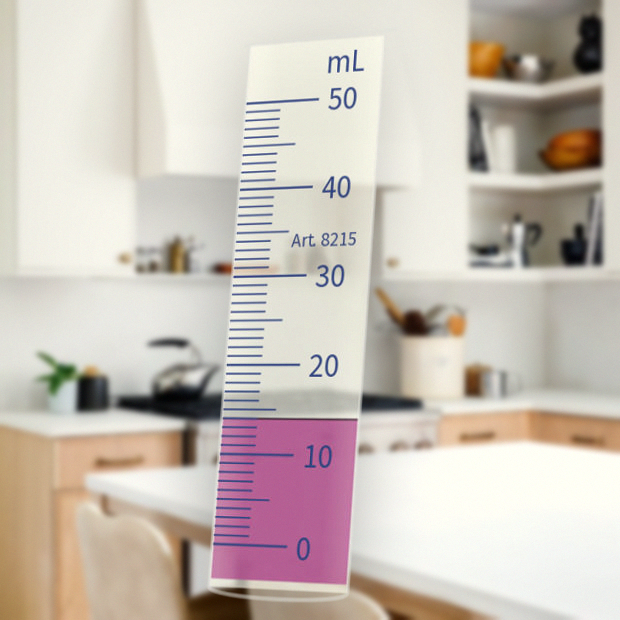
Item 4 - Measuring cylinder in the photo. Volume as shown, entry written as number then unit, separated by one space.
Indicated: 14 mL
